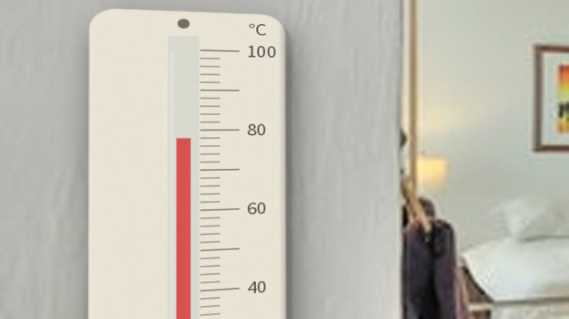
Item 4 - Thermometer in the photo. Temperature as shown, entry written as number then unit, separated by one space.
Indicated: 78 °C
